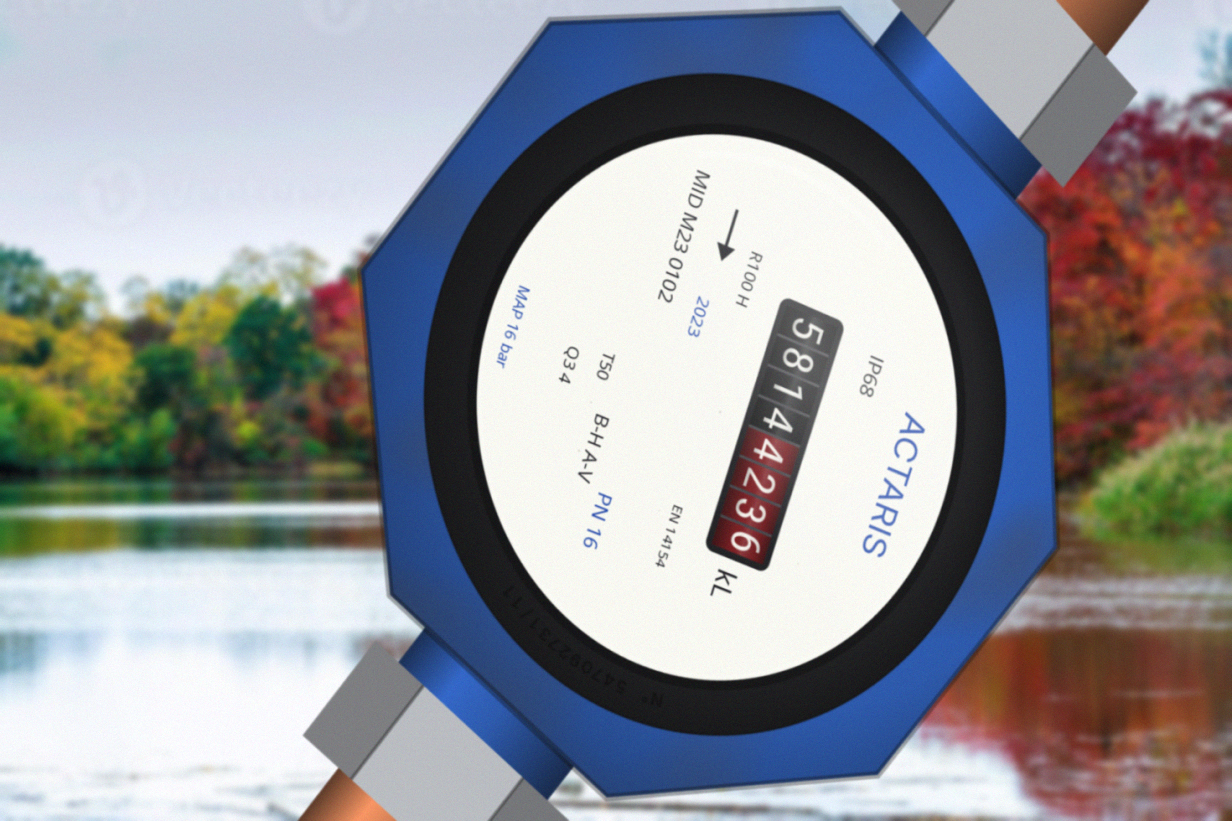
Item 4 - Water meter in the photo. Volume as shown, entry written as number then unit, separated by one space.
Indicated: 5814.4236 kL
